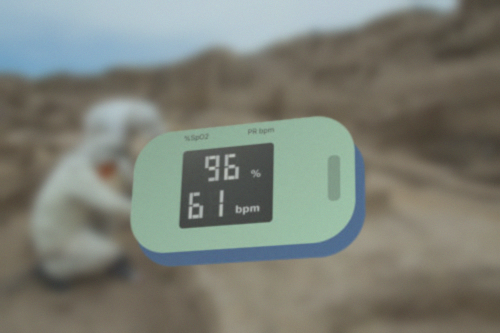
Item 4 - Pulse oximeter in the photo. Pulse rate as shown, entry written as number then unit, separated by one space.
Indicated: 61 bpm
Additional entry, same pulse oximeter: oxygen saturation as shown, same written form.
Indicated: 96 %
